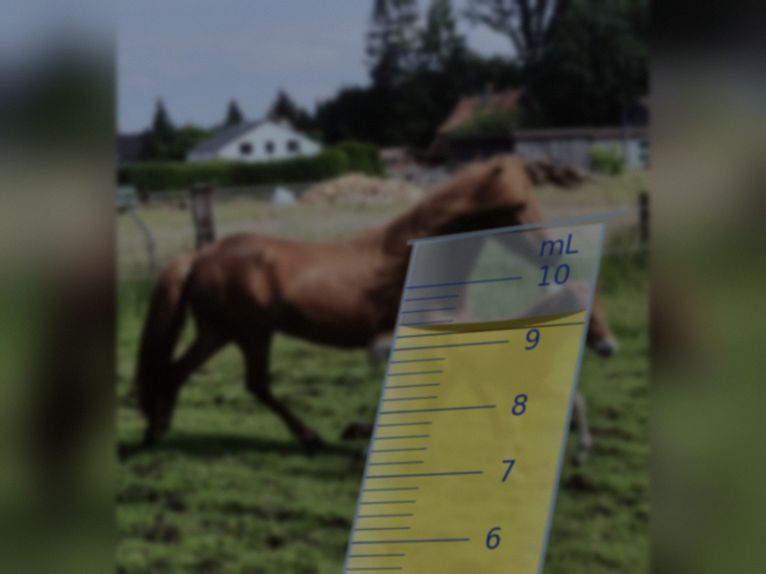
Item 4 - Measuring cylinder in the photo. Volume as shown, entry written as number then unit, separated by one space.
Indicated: 9.2 mL
